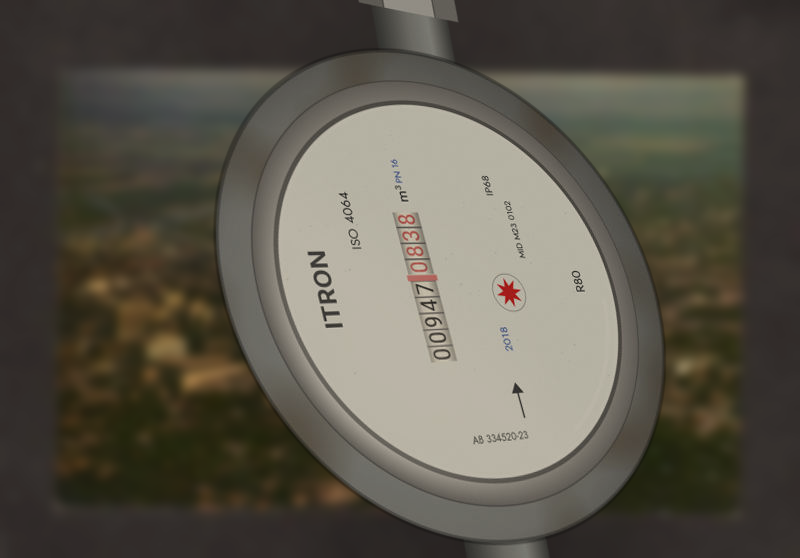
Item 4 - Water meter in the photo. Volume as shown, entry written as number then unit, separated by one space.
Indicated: 947.0838 m³
